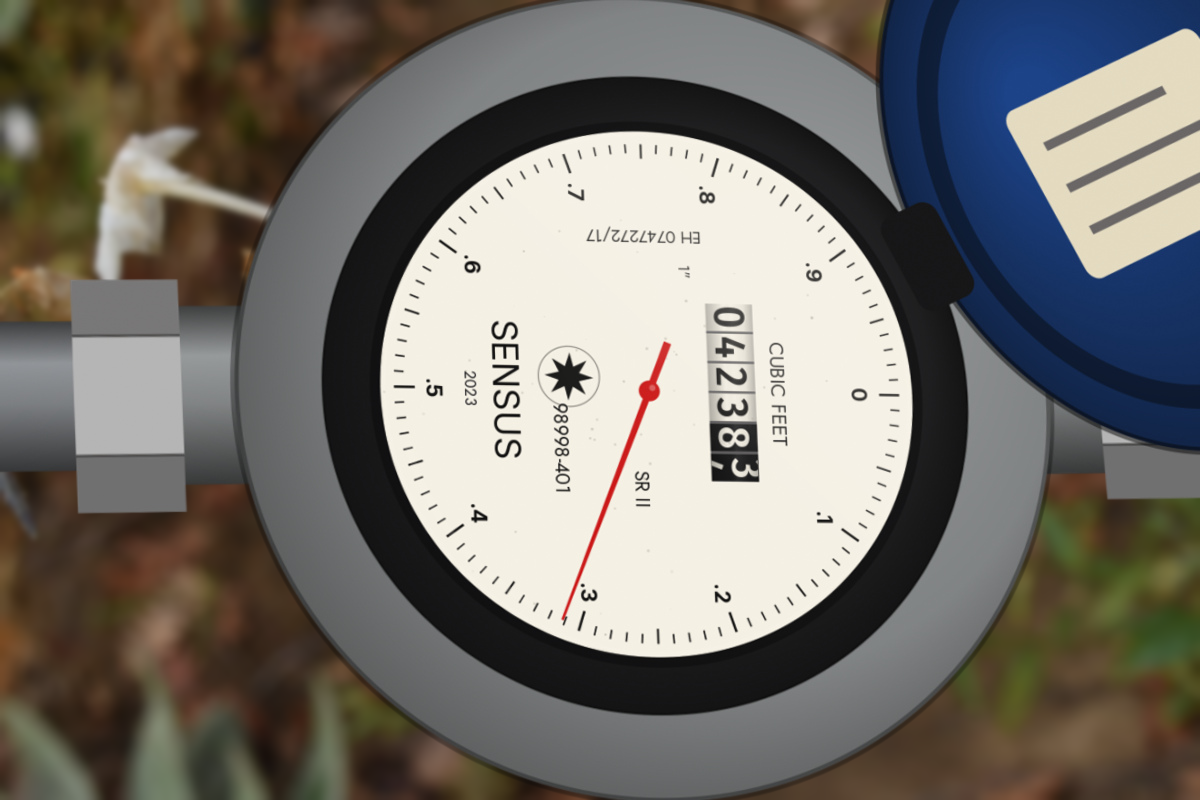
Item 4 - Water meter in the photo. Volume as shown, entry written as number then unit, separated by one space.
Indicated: 42383.31 ft³
